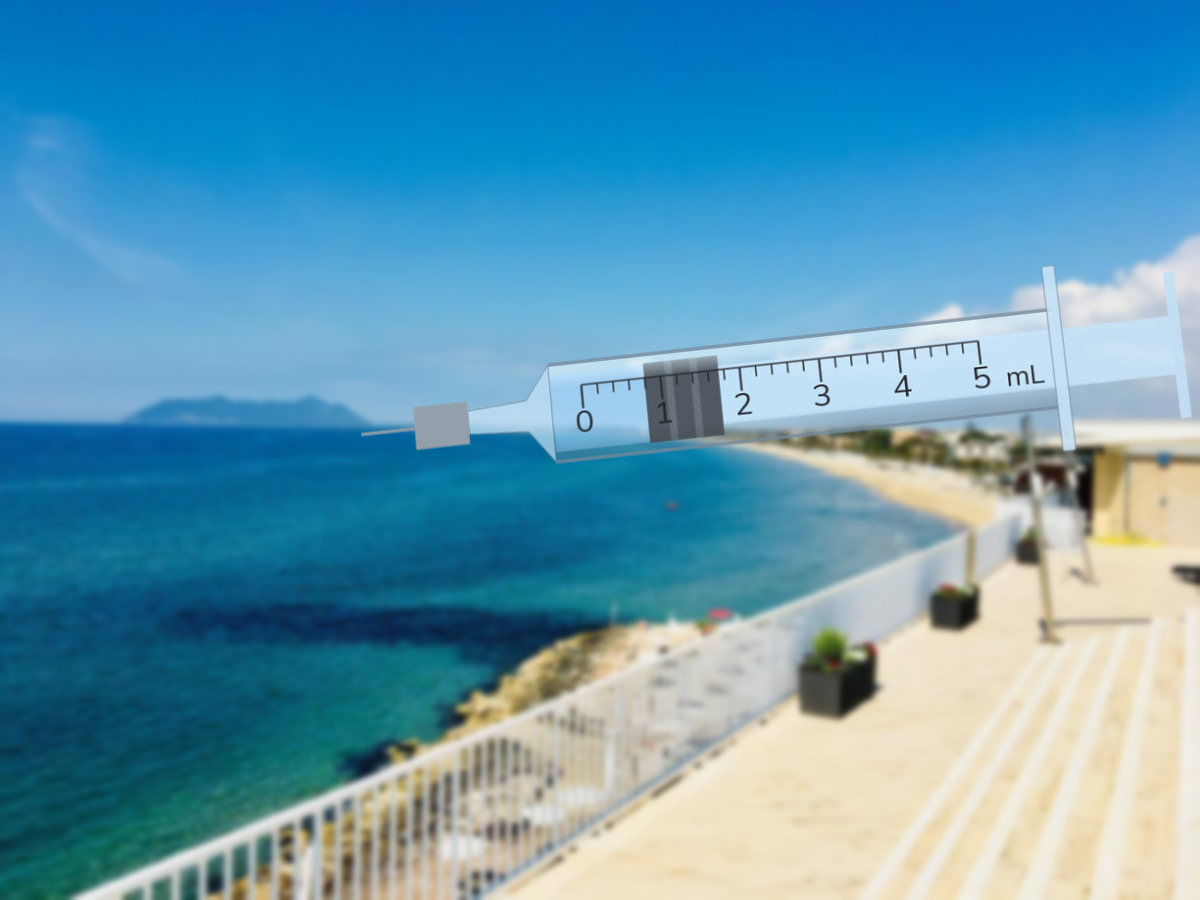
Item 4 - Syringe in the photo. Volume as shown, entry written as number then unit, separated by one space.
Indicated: 0.8 mL
